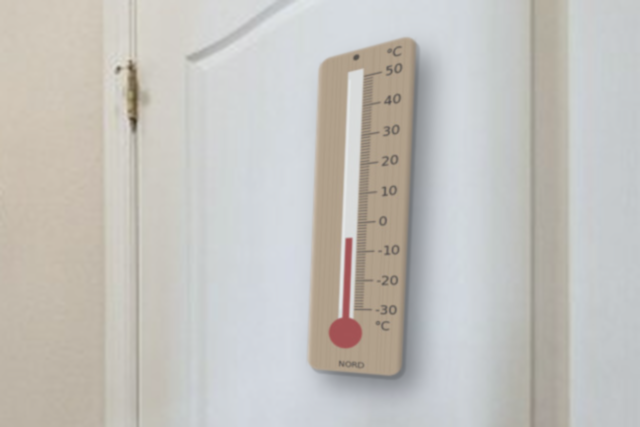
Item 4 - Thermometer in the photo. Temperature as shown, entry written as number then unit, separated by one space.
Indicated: -5 °C
